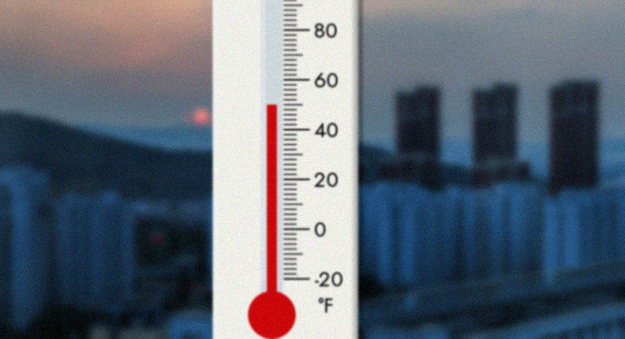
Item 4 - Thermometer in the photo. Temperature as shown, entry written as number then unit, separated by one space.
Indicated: 50 °F
